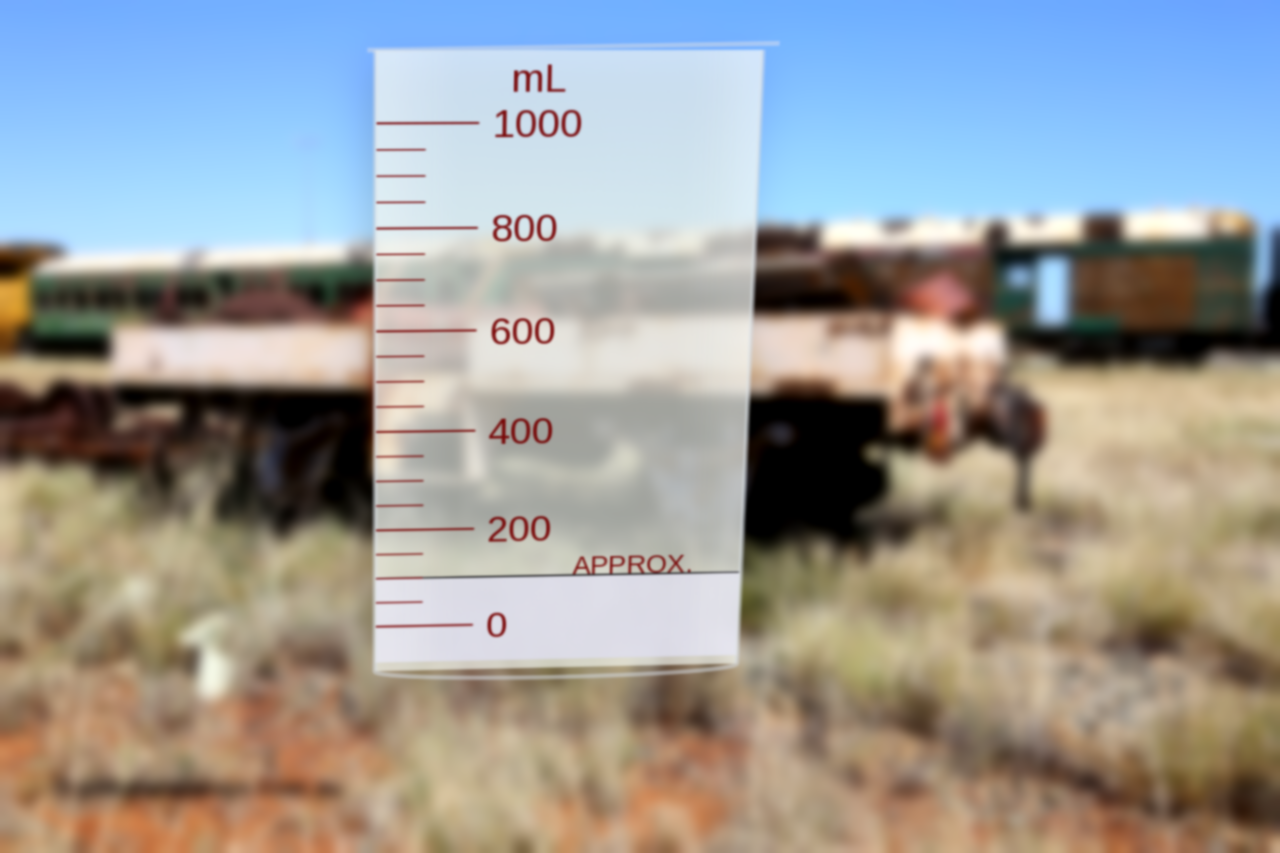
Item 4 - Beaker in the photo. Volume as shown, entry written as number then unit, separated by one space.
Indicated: 100 mL
